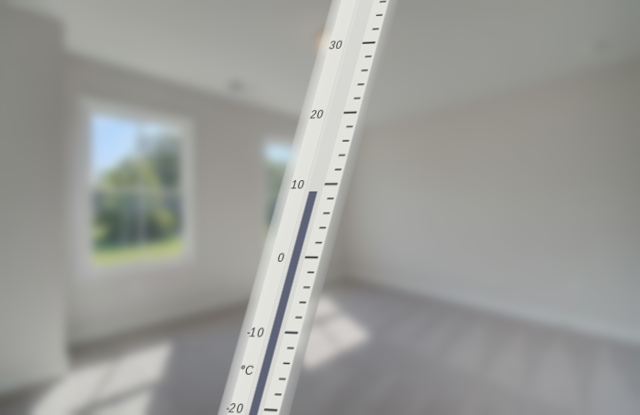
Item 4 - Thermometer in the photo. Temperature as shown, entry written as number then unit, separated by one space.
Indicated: 9 °C
